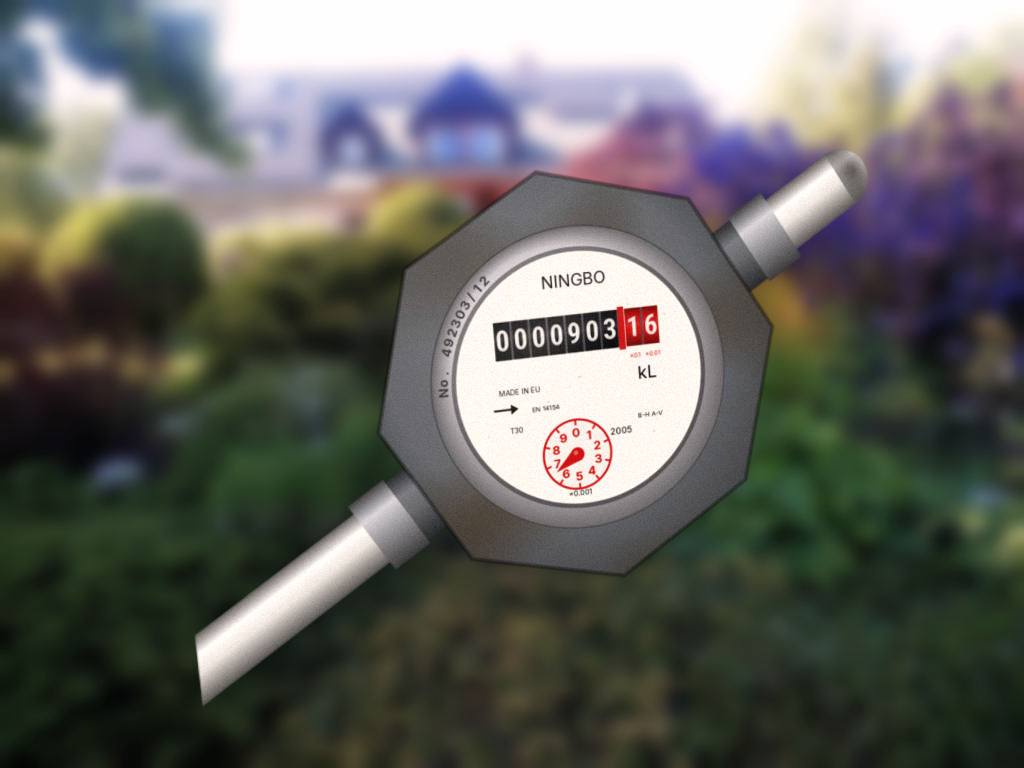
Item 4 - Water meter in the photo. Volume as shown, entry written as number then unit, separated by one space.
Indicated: 903.166 kL
